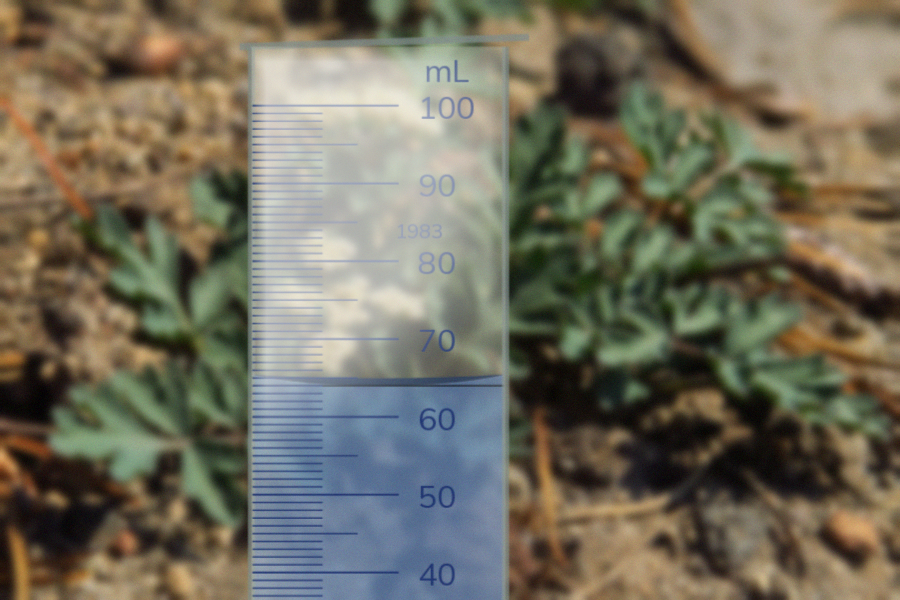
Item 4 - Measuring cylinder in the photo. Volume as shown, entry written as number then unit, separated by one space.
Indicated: 64 mL
